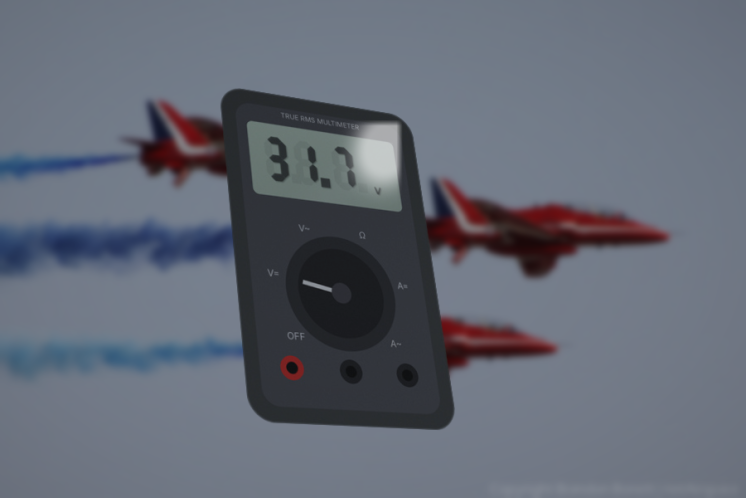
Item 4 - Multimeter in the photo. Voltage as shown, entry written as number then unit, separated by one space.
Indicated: 31.7 V
